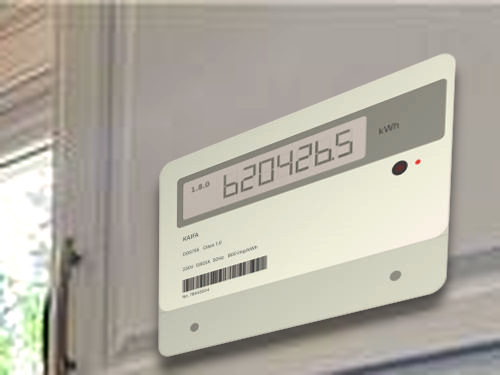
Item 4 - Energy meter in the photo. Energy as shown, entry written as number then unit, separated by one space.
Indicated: 620426.5 kWh
